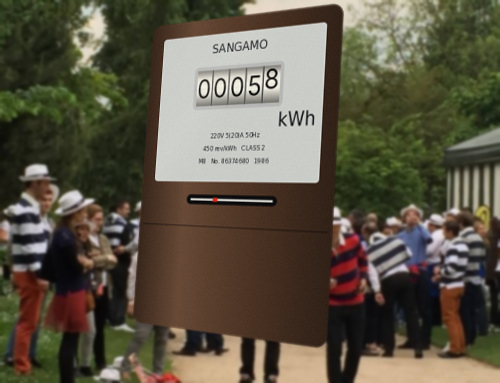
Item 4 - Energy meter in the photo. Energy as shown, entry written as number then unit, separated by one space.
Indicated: 58 kWh
